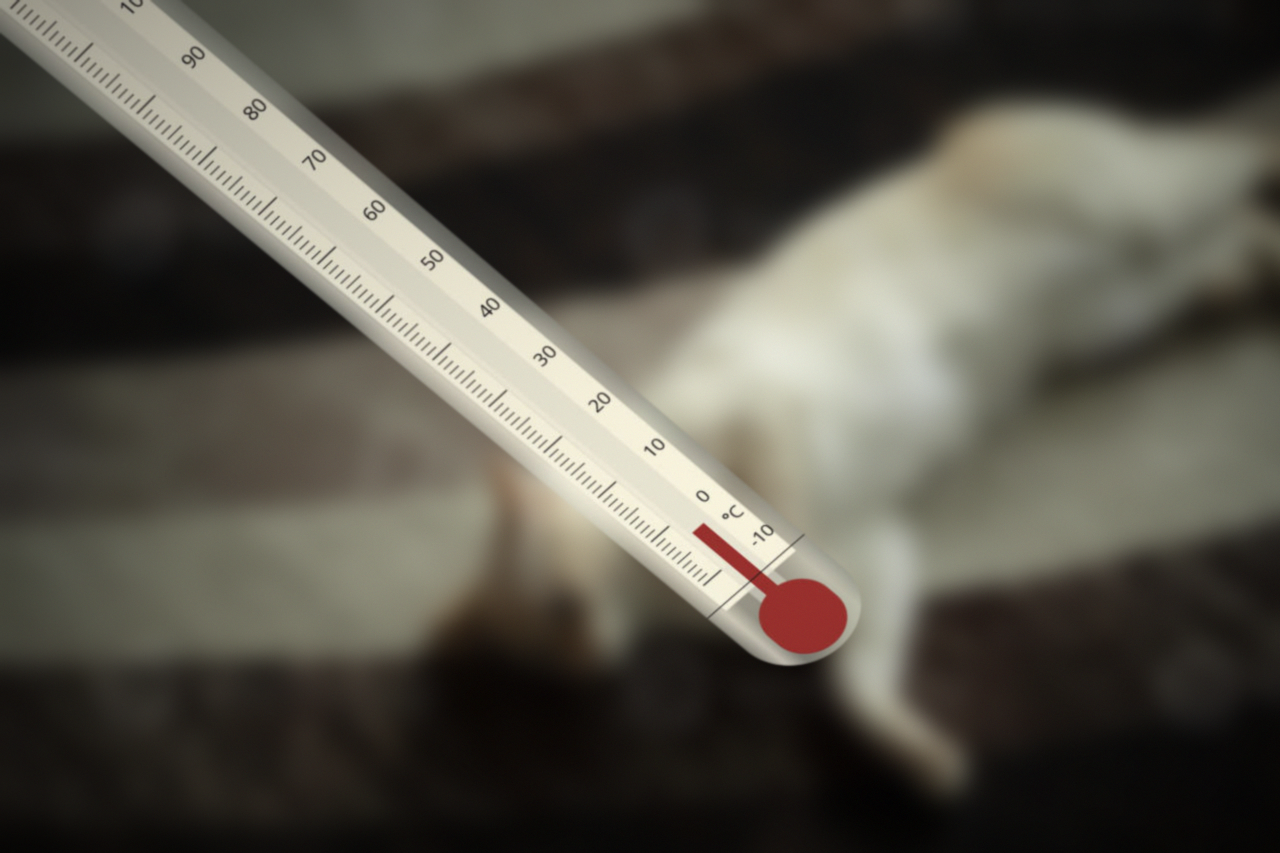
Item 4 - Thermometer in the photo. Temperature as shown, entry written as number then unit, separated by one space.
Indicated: -3 °C
